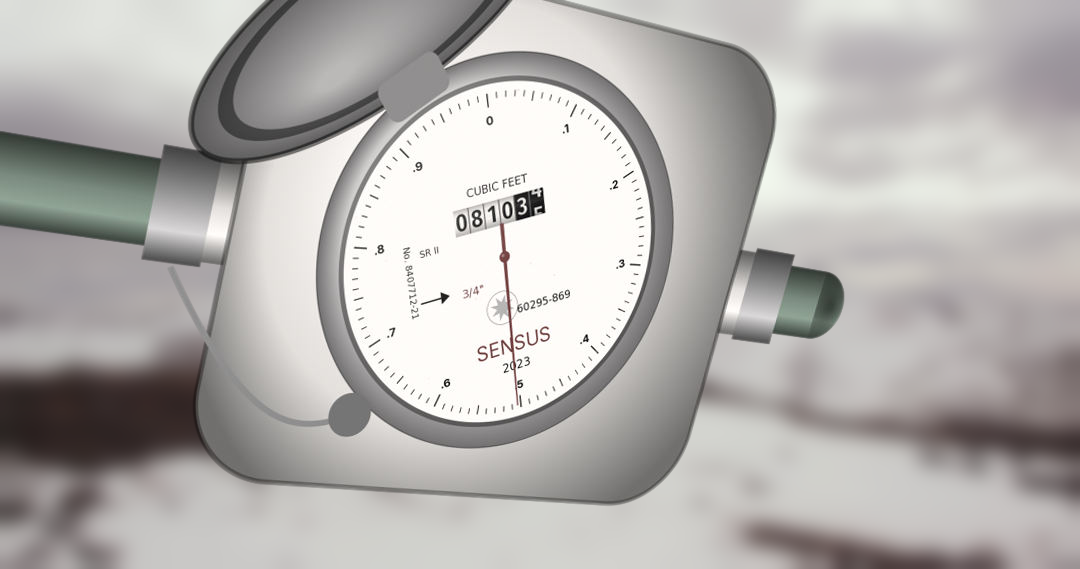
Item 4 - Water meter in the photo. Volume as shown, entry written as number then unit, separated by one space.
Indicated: 81034.50 ft³
